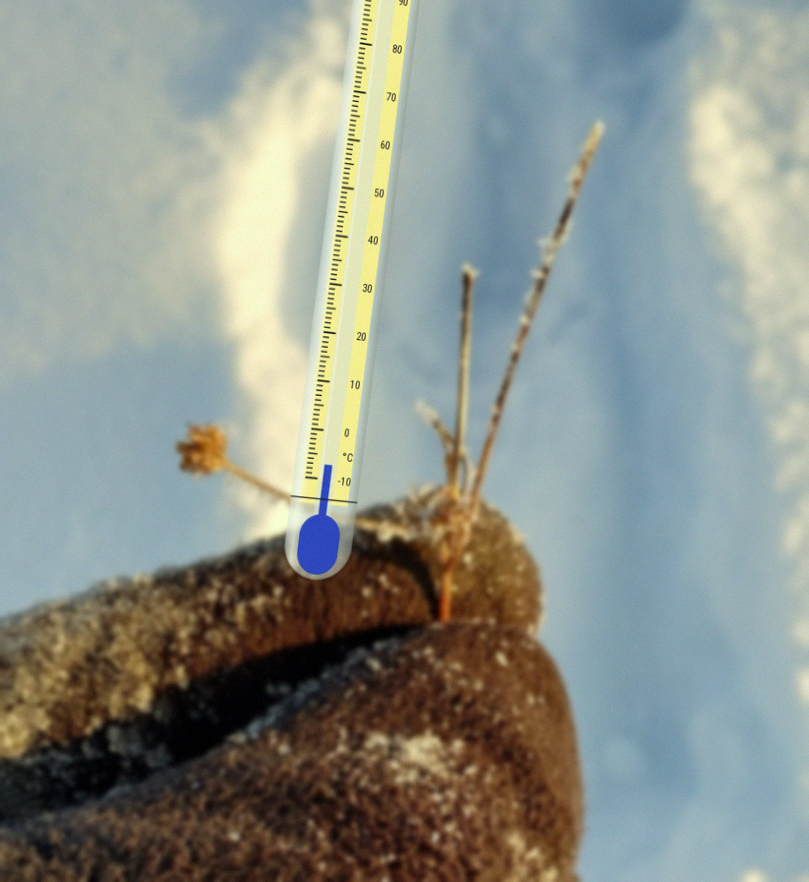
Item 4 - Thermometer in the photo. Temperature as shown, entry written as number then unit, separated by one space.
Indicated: -7 °C
